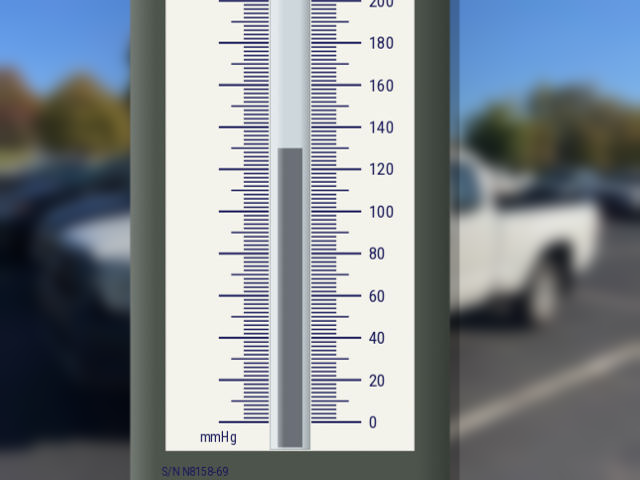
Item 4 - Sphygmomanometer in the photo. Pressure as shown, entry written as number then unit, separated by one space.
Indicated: 130 mmHg
